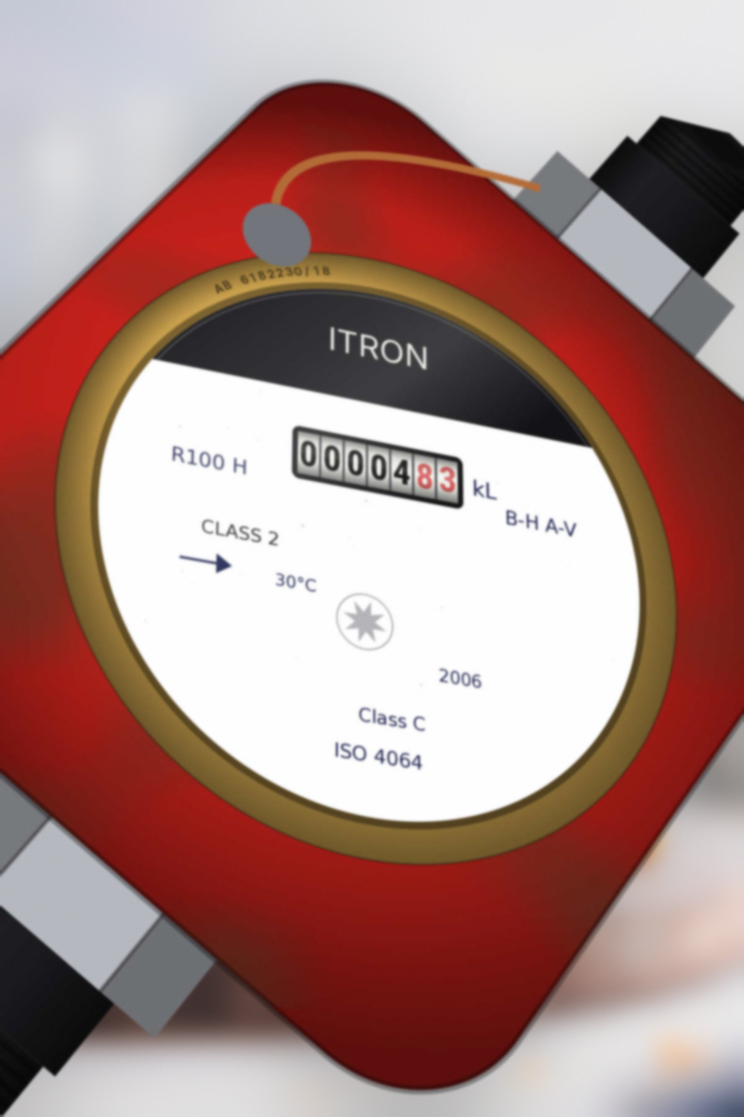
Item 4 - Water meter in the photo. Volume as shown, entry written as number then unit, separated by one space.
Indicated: 4.83 kL
